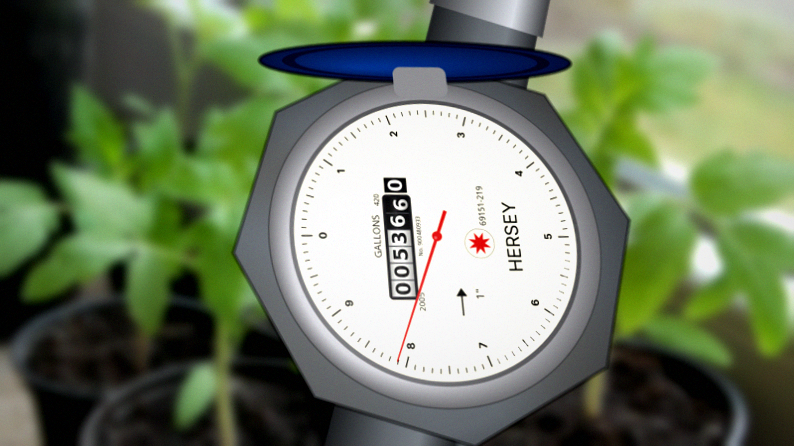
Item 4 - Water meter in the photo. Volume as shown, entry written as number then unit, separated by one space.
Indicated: 53658.1 gal
